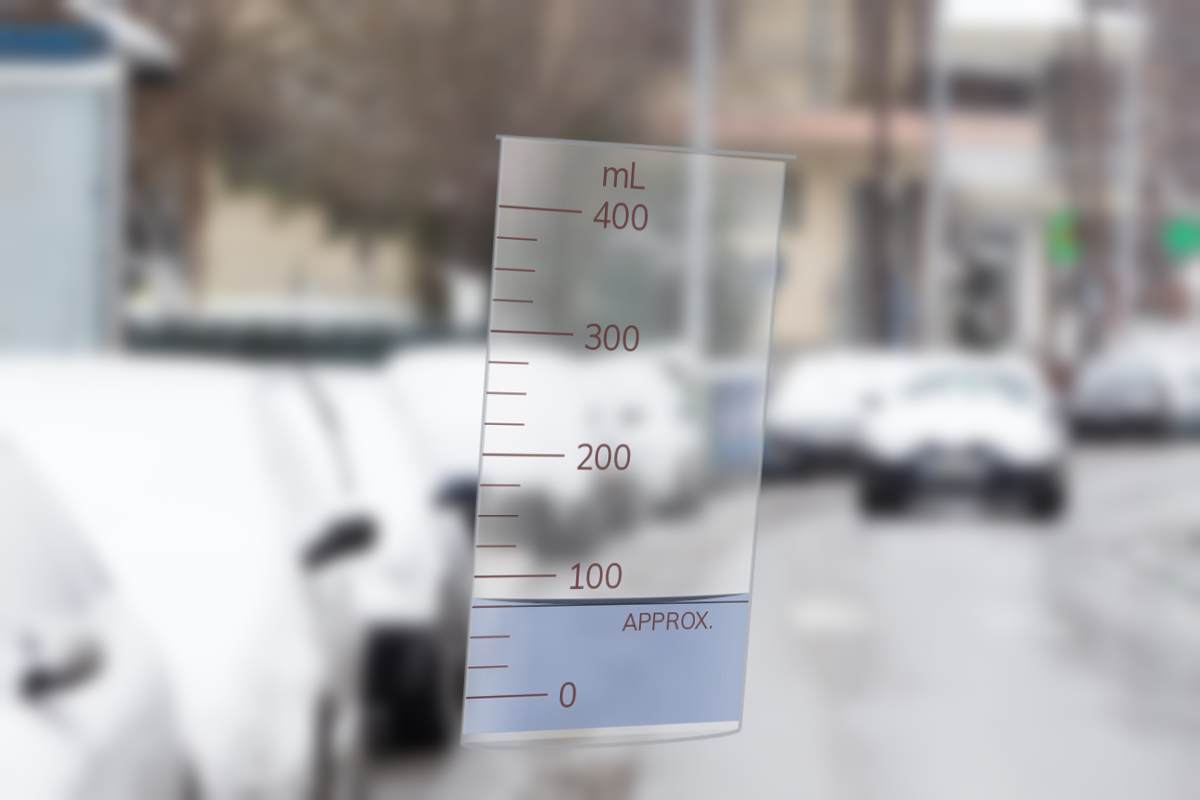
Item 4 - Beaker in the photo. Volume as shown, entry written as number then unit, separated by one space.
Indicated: 75 mL
